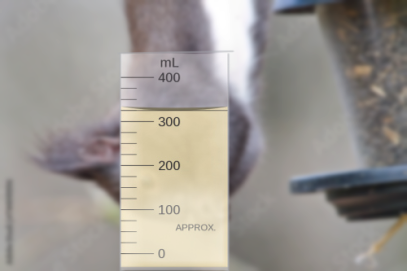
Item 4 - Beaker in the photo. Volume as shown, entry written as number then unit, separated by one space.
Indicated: 325 mL
